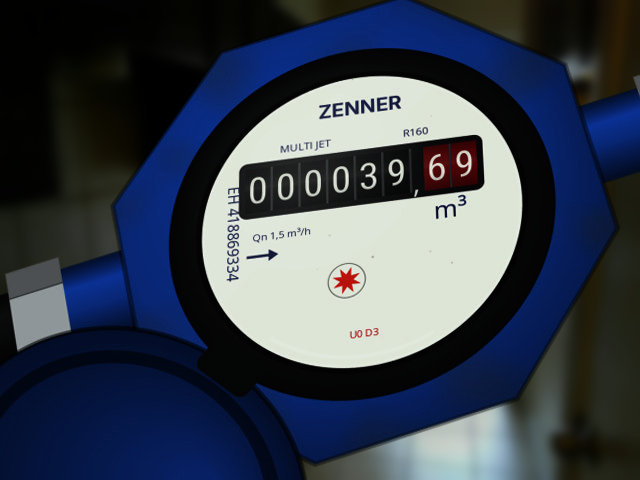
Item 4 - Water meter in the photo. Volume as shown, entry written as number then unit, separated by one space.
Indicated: 39.69 m³
